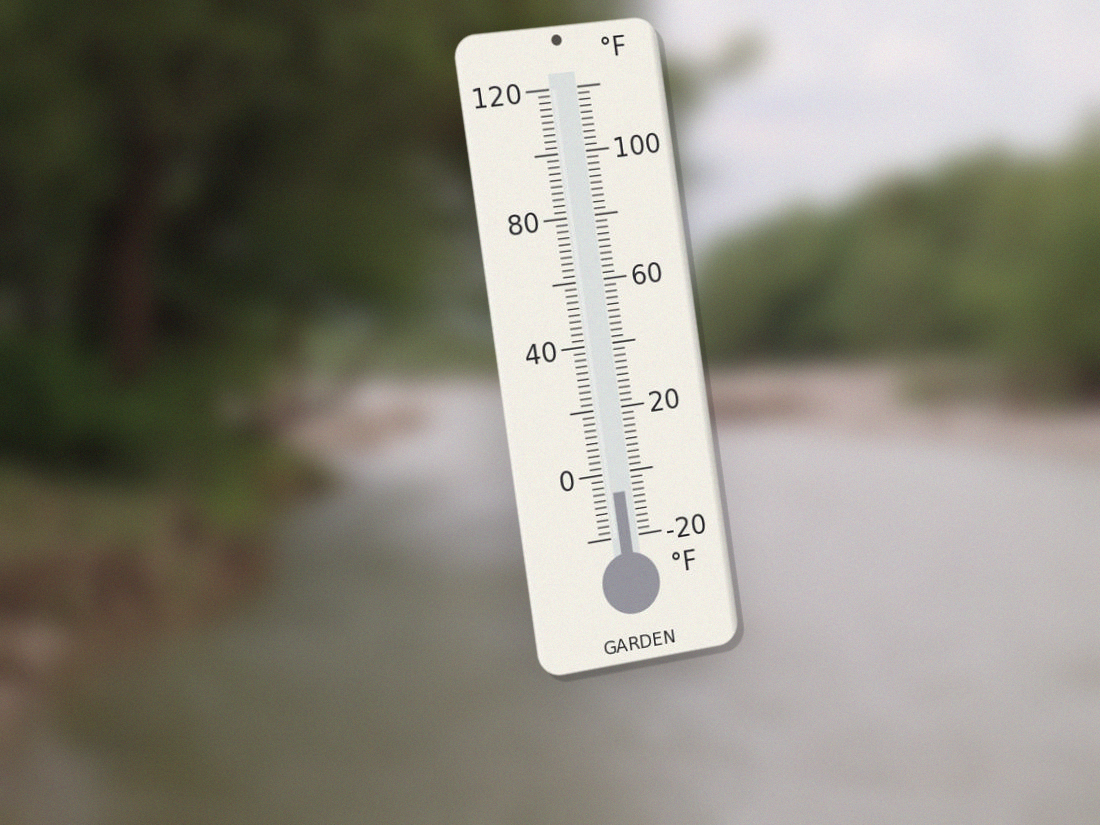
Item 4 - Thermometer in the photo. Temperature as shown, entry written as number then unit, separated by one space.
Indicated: -6 °F
